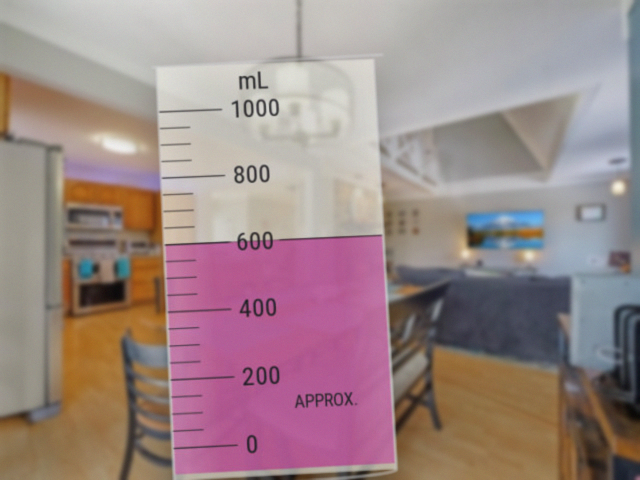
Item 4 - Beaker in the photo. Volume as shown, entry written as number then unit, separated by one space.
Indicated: 600 mL
